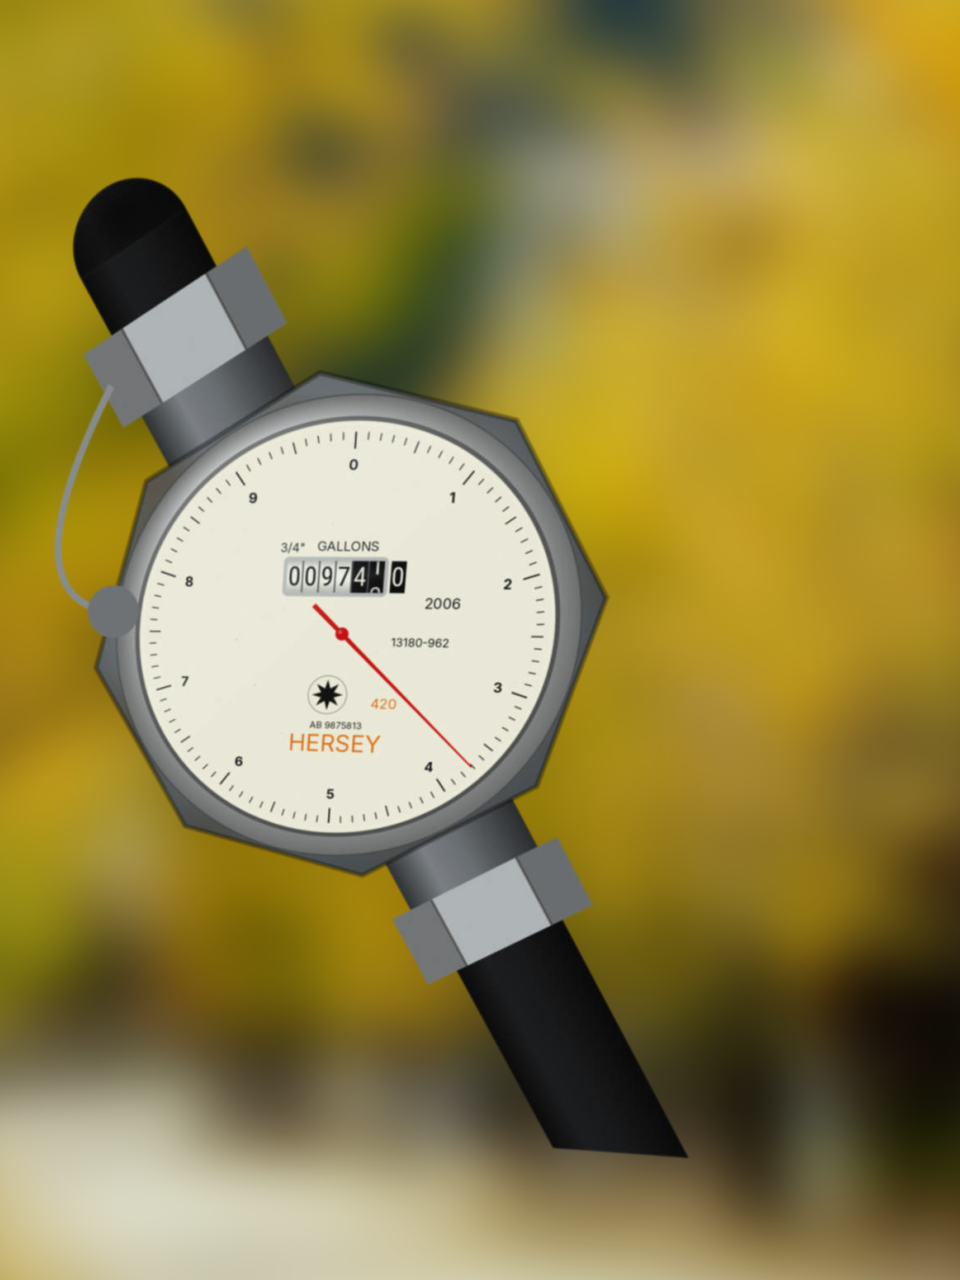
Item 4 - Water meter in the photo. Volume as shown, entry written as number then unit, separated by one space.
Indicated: 97413.7 gal
